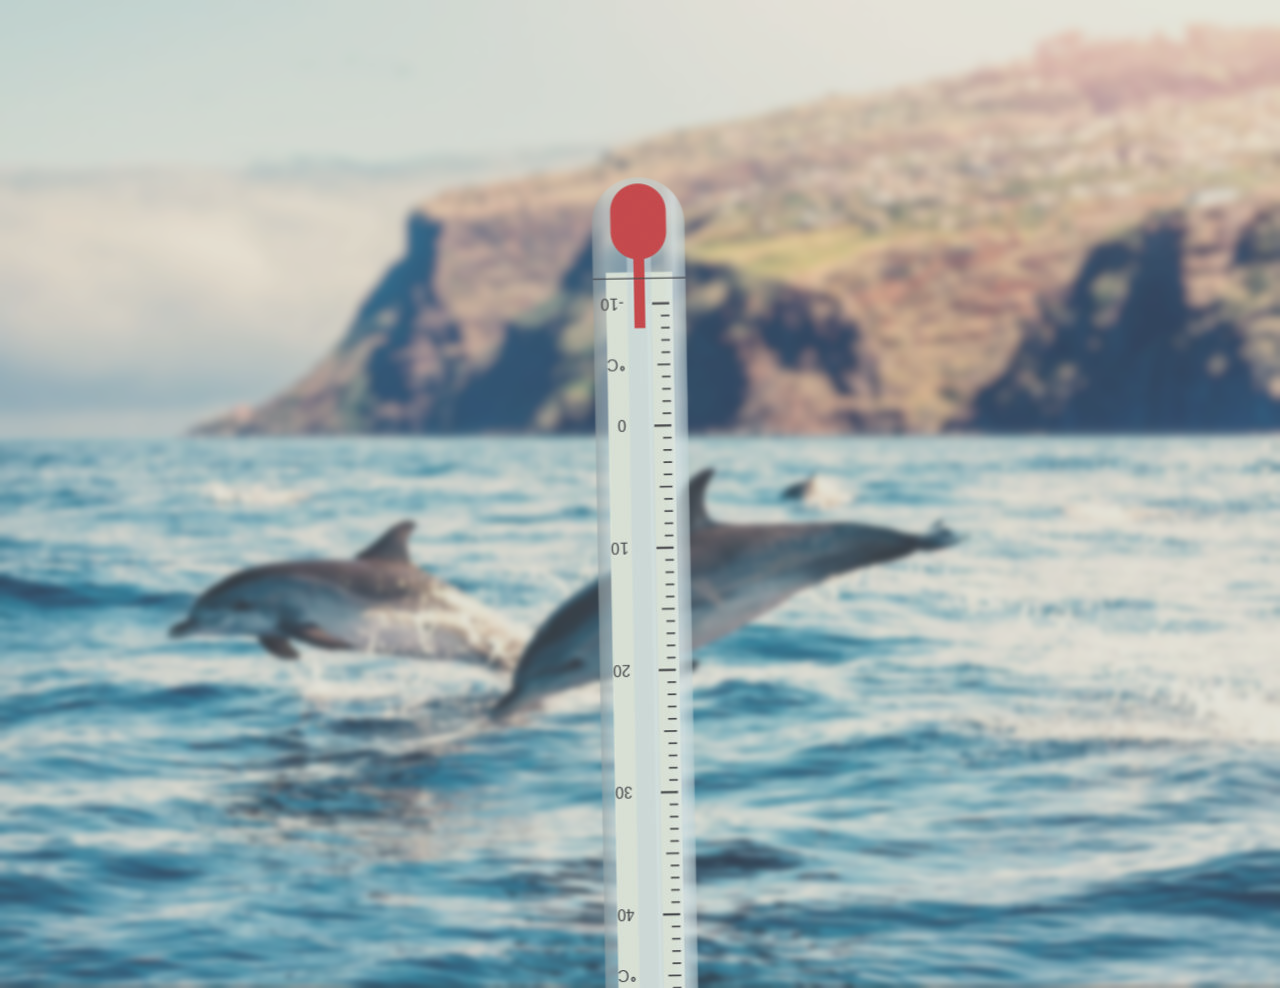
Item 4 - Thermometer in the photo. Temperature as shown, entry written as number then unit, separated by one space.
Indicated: -8 °C
